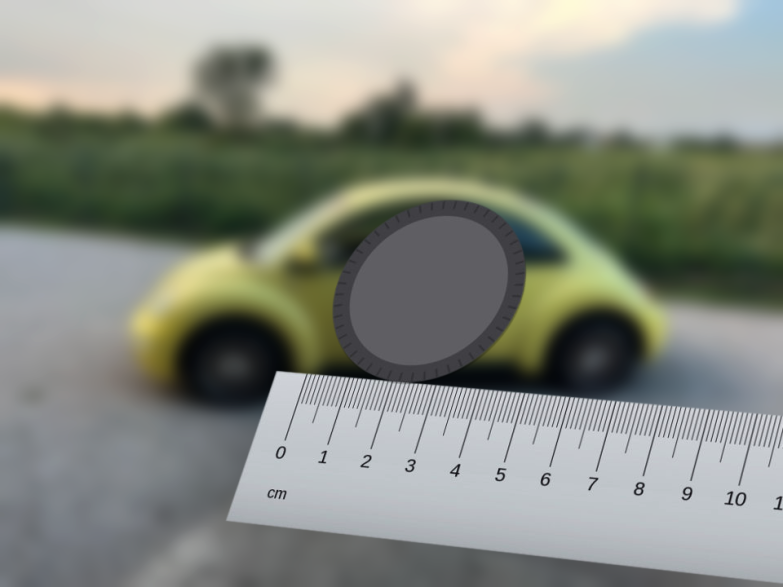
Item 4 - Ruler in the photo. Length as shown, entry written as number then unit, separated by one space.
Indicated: 4.3 cm
